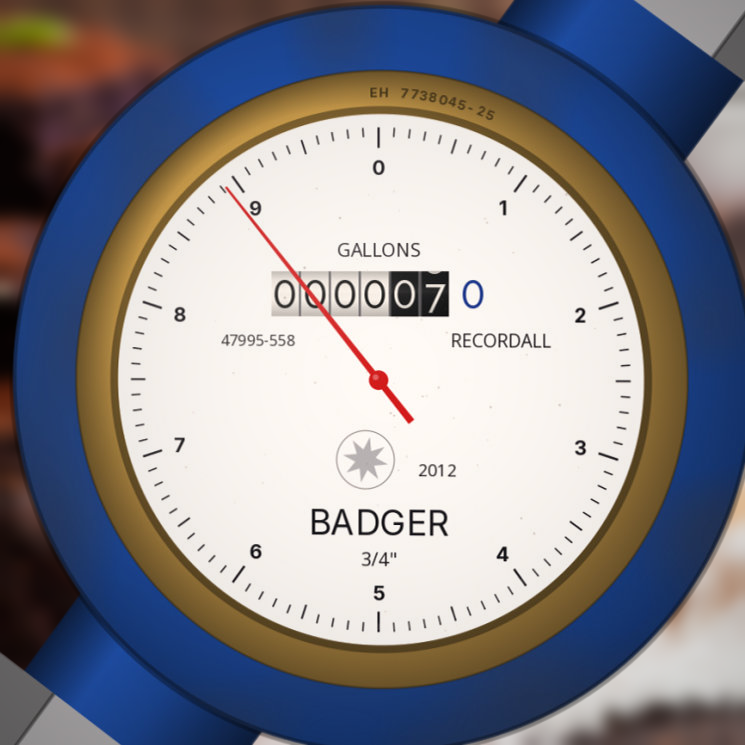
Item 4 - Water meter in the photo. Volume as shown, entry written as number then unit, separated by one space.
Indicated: 68.9 gal
